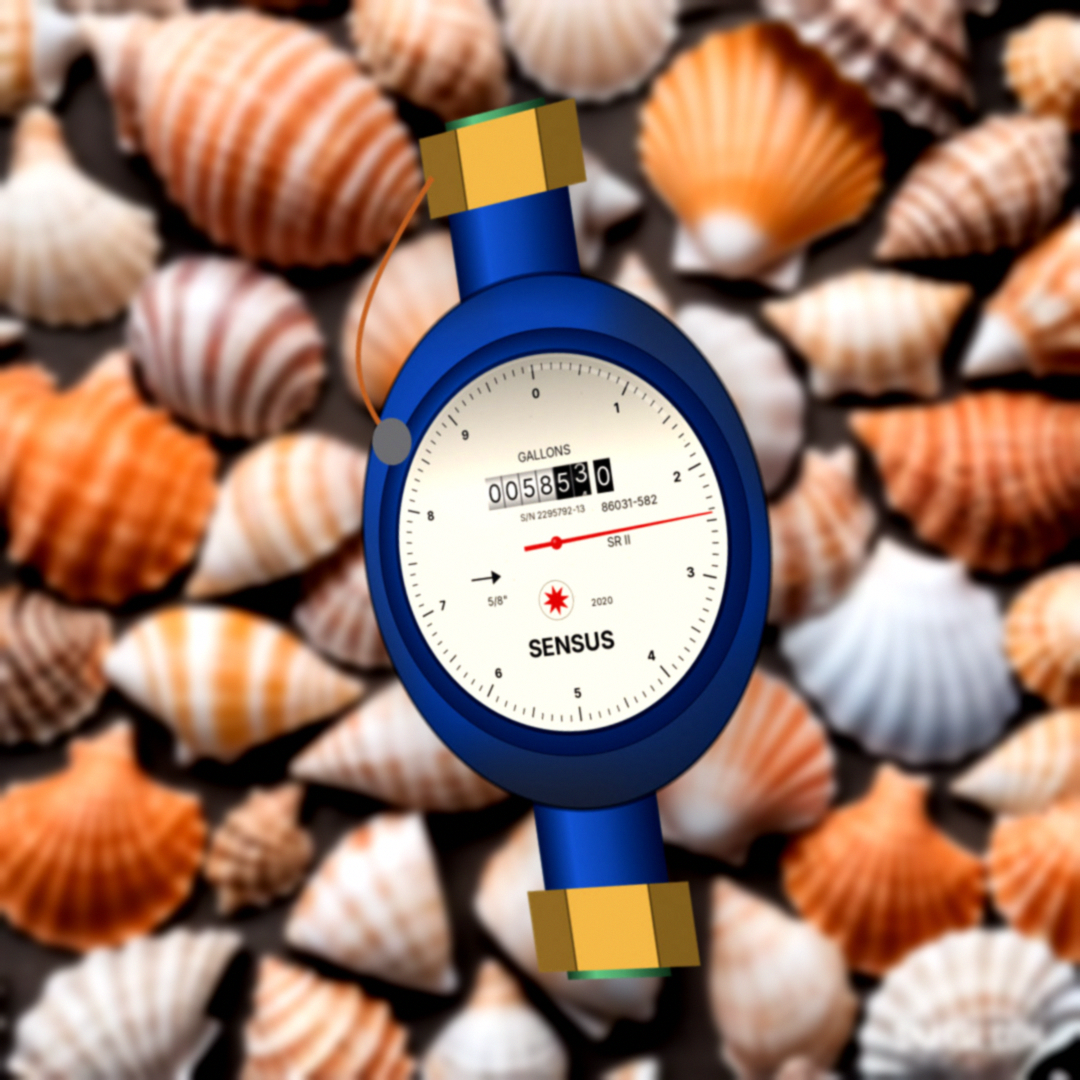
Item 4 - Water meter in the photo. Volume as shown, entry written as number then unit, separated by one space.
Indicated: 58532.4 gal
